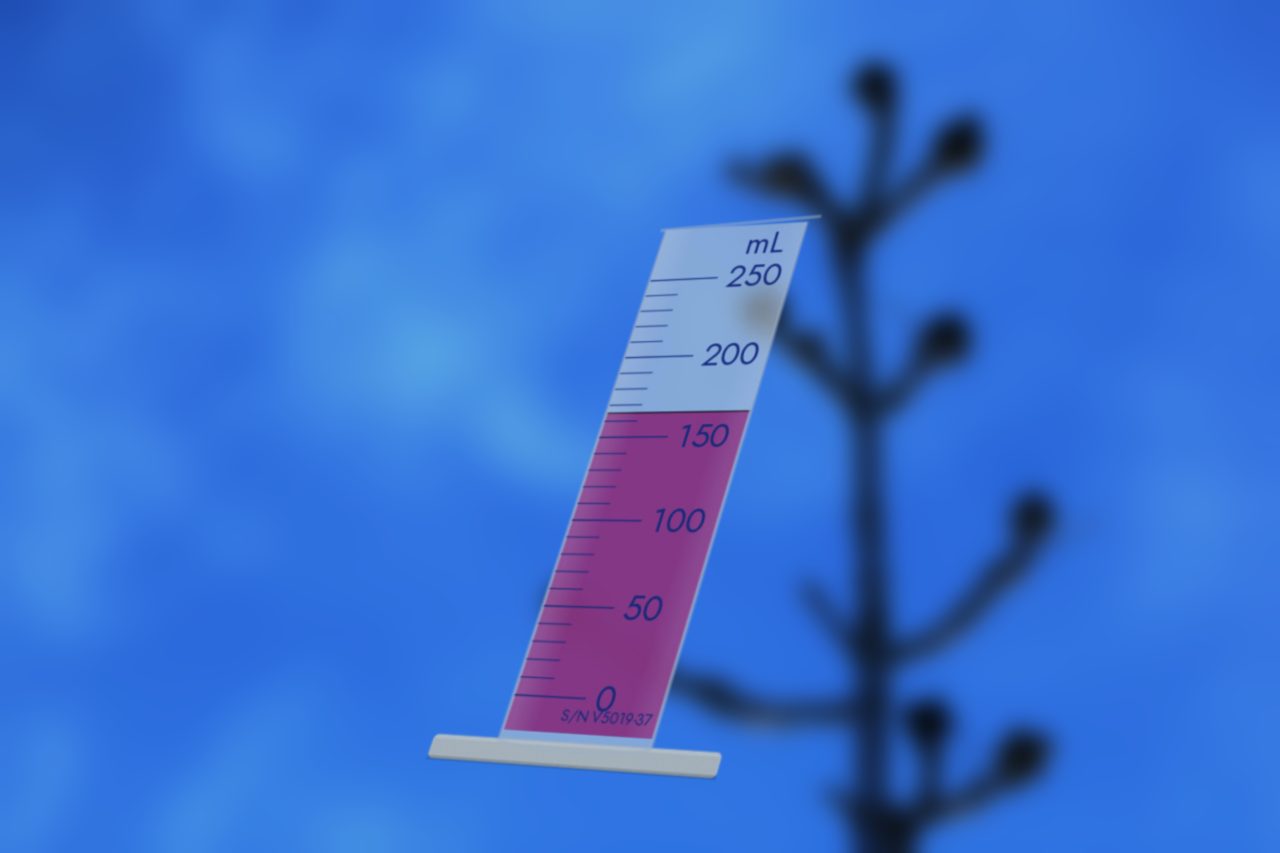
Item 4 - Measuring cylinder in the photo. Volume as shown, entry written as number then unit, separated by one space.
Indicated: 165 mL
